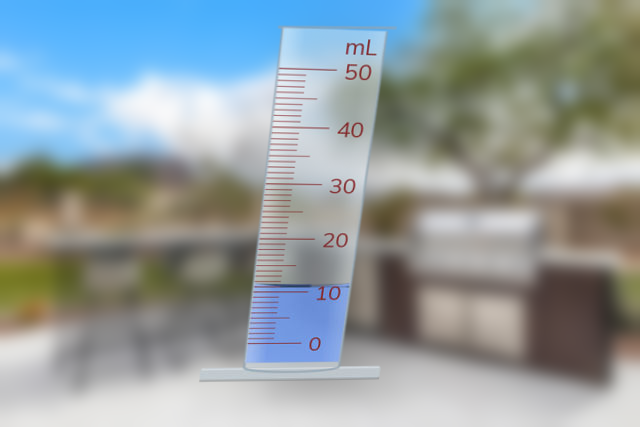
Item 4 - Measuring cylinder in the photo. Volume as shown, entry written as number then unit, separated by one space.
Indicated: 11 mL
